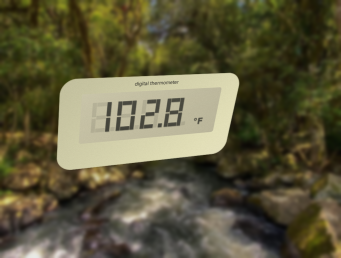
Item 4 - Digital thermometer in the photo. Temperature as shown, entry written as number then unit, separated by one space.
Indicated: 102.8 °F
